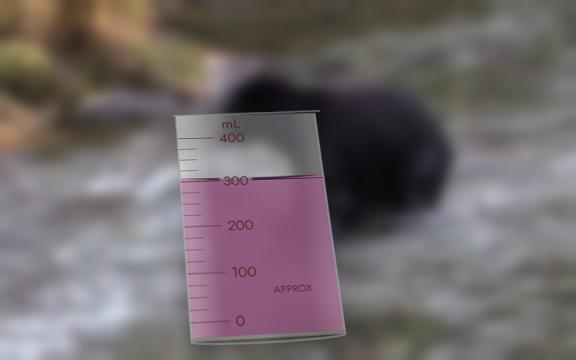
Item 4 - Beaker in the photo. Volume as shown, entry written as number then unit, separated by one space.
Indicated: 300 mL
